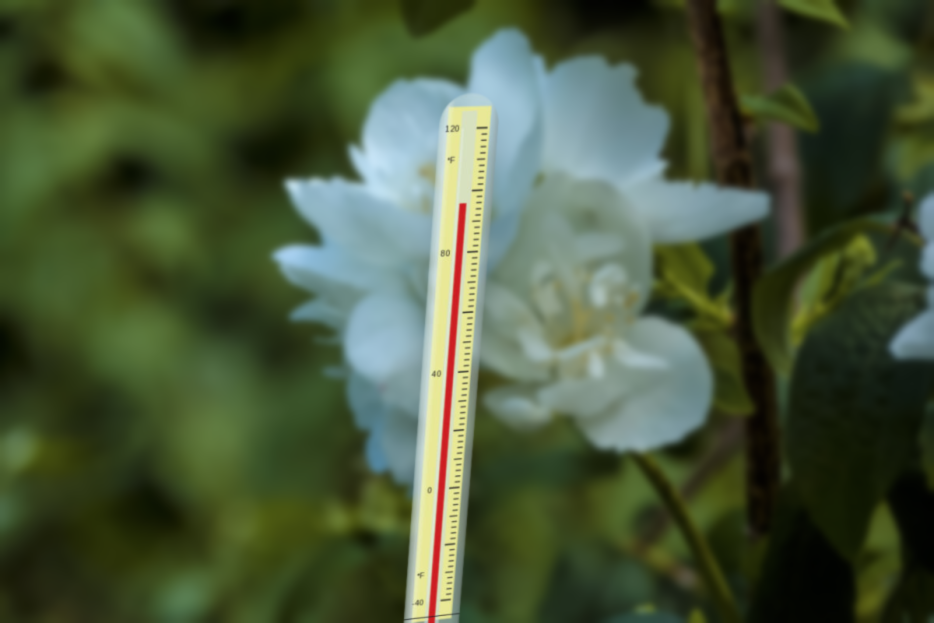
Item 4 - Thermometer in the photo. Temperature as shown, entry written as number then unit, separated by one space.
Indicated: 96 °F
